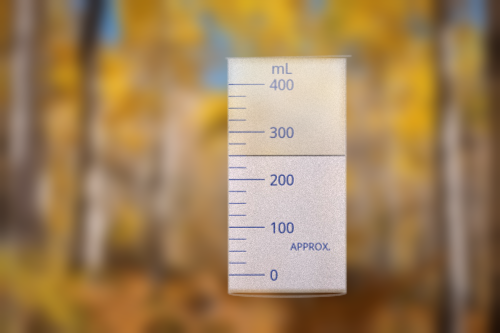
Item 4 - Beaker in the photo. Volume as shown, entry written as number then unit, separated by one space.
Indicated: 250 mL
